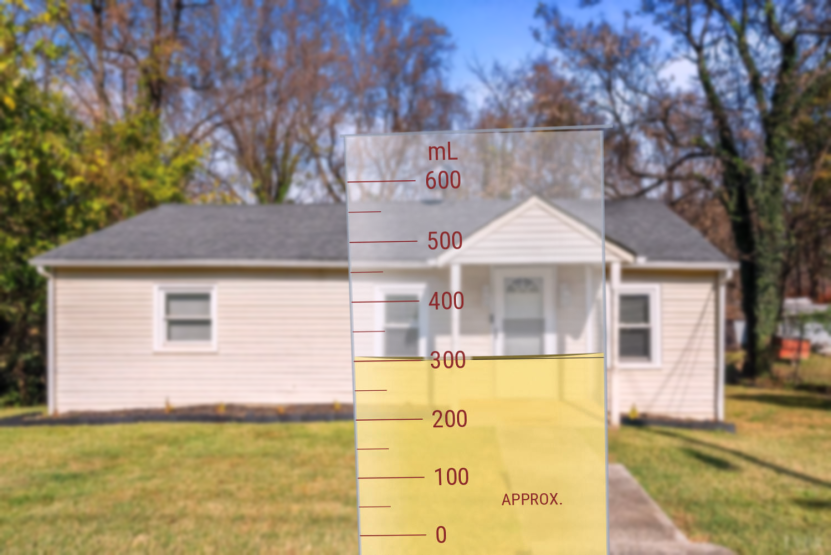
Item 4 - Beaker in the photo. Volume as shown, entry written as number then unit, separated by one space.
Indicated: 300 mL
